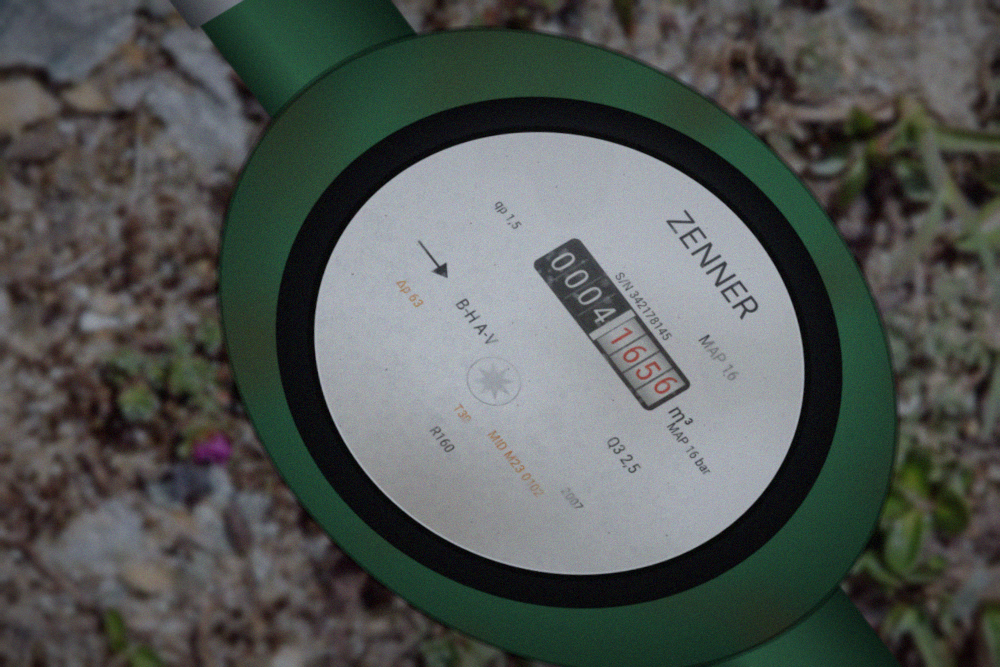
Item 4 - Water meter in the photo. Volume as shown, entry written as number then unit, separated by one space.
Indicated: 4.1656 m³
